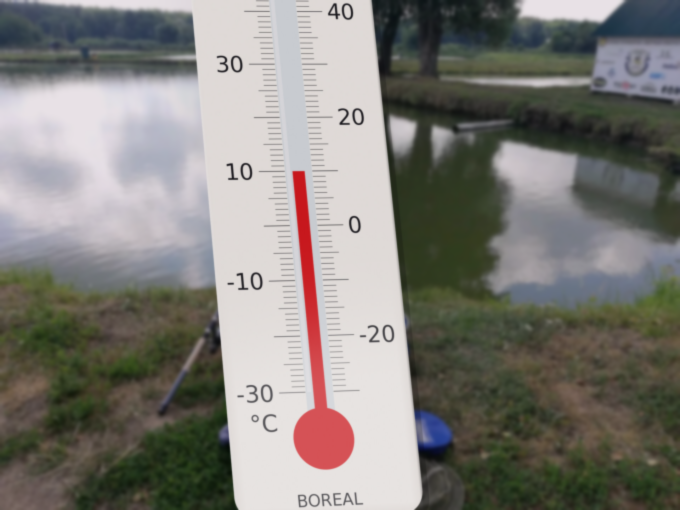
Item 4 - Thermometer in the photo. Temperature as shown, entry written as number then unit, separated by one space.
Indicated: 10 °C
